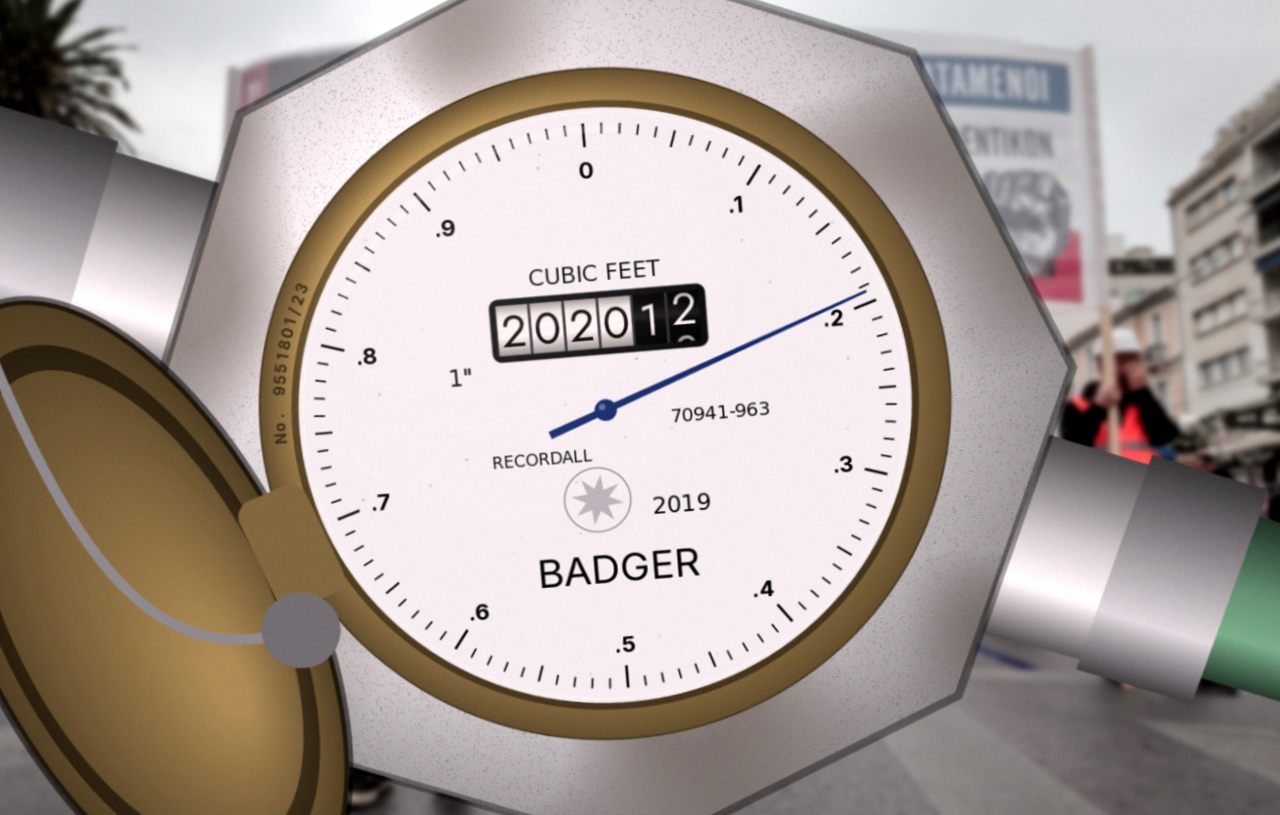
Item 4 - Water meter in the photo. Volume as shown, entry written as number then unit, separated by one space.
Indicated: 202012.19 ft³
